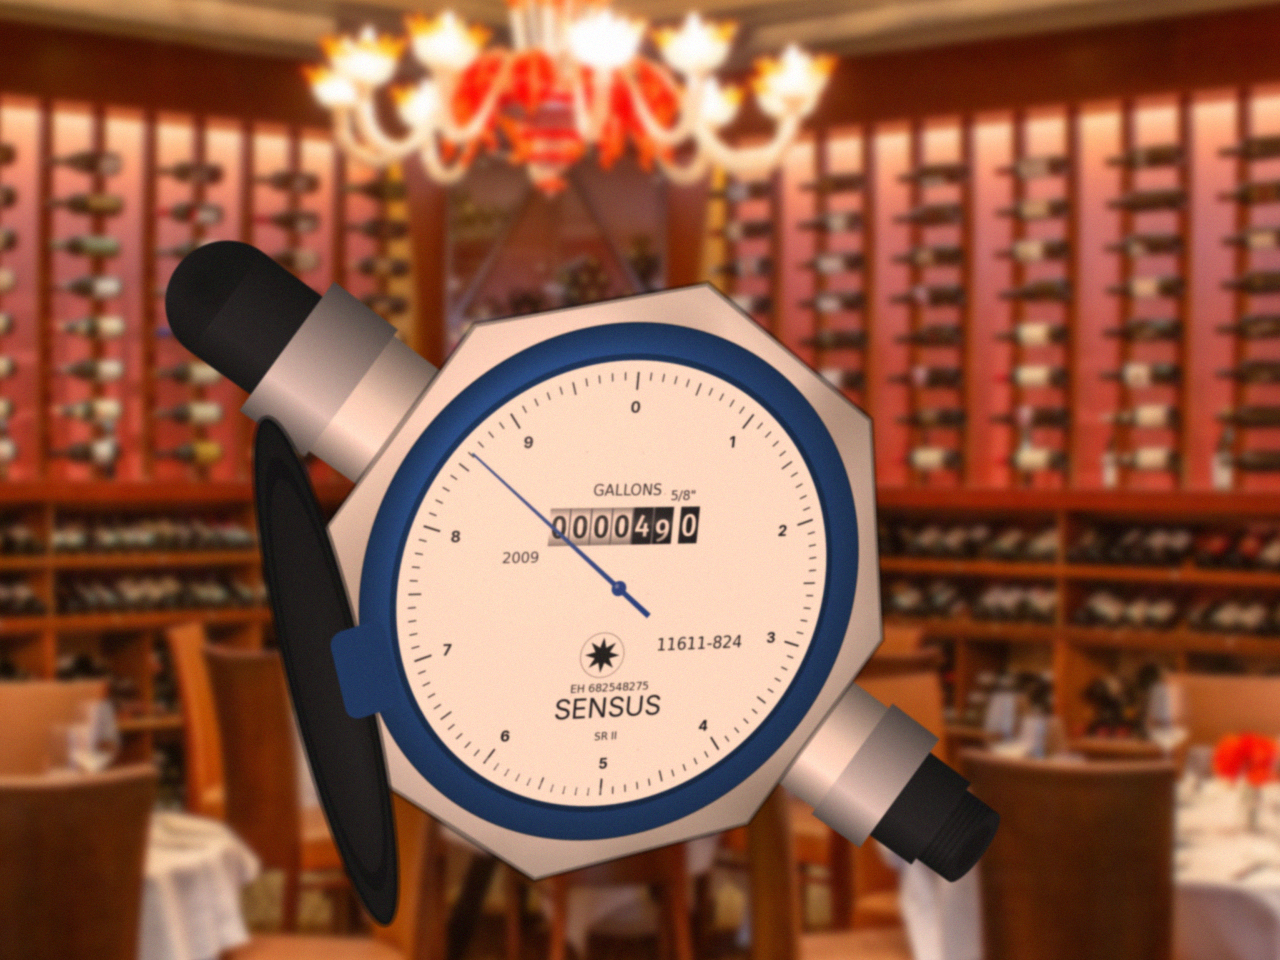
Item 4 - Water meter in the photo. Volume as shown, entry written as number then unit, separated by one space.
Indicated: 488.6 gal
